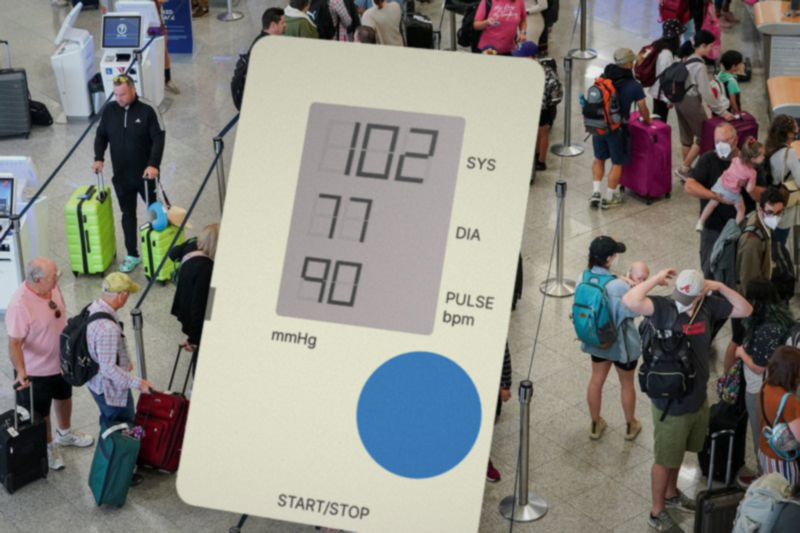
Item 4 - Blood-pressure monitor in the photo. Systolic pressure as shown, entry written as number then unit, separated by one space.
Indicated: 102 mmHg
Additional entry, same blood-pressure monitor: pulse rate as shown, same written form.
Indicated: 90 bpm
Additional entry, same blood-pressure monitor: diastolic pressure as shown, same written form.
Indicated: 77 mmHg
